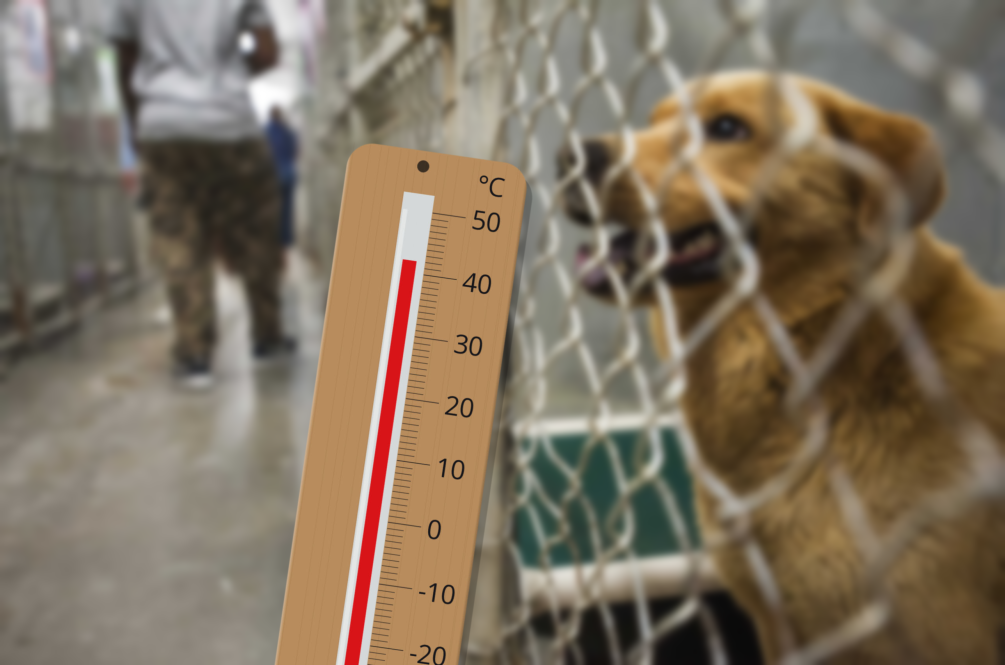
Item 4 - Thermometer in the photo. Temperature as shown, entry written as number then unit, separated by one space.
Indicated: 42 °C
